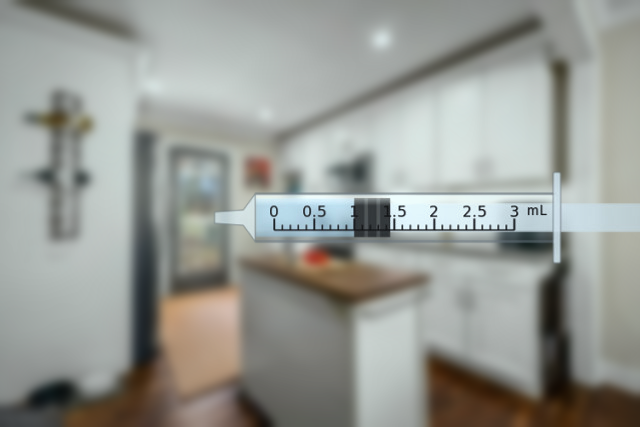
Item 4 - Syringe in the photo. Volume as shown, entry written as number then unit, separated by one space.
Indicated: 1 mL
